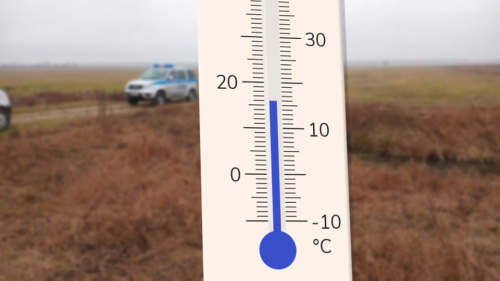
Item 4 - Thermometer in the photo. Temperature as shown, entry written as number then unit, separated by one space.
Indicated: 16 °C
